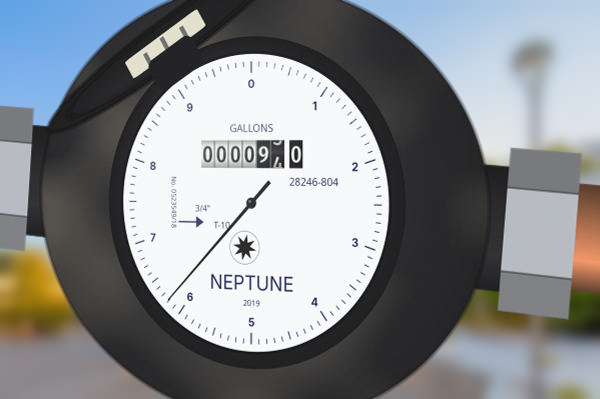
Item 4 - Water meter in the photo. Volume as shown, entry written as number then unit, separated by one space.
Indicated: 936.2 gal
